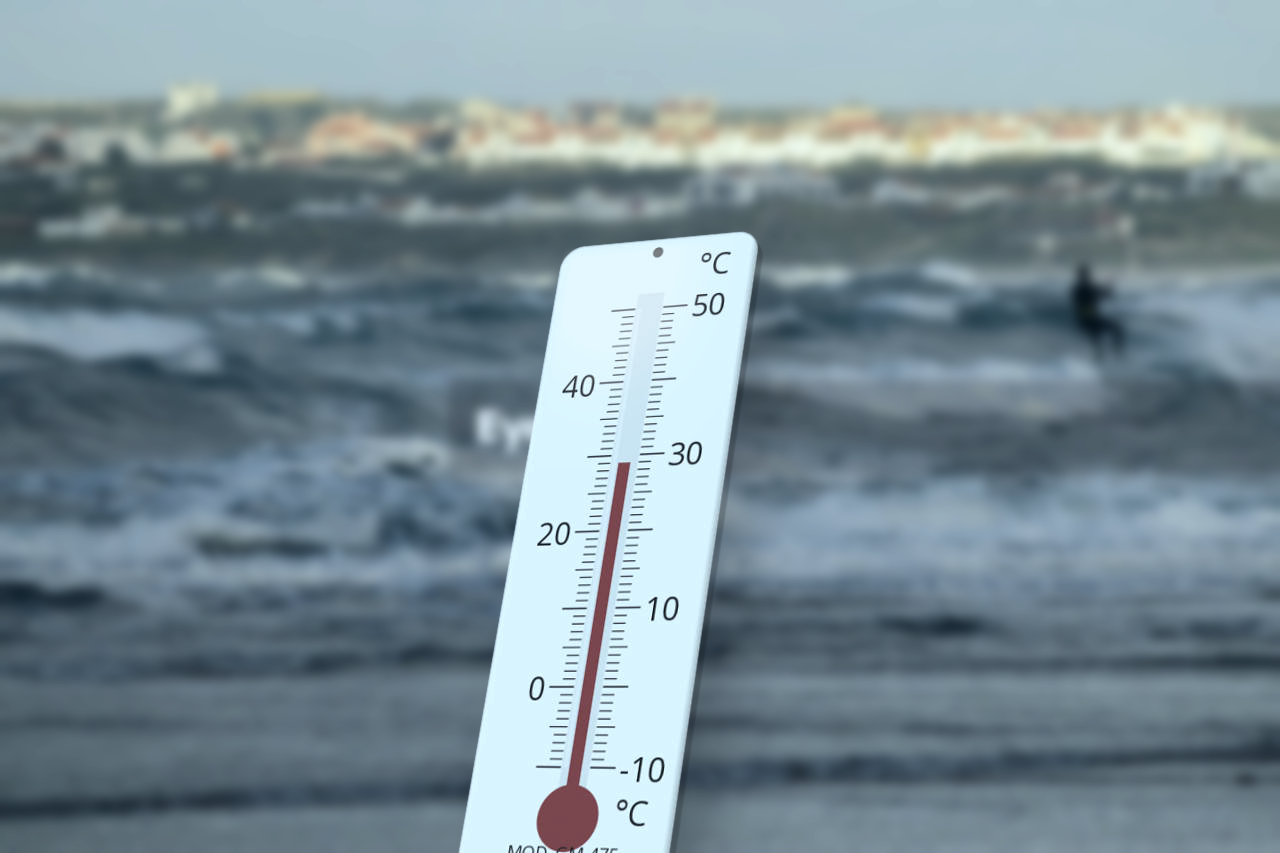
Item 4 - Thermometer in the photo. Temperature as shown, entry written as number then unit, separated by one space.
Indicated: 29 °C
